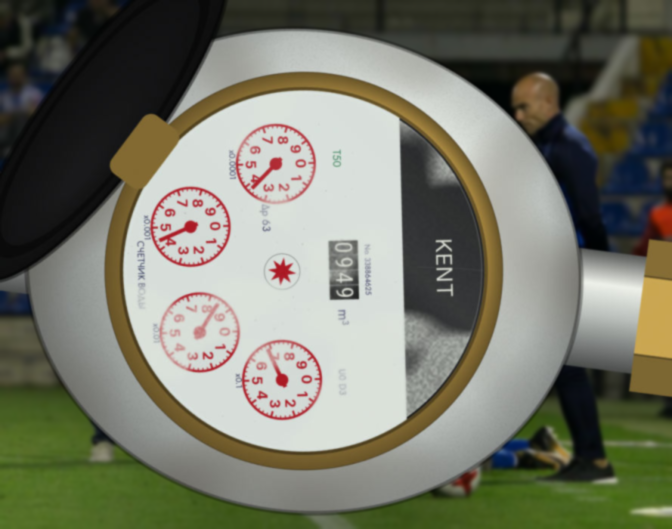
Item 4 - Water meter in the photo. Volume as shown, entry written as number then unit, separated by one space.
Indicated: 949.6843 m³
